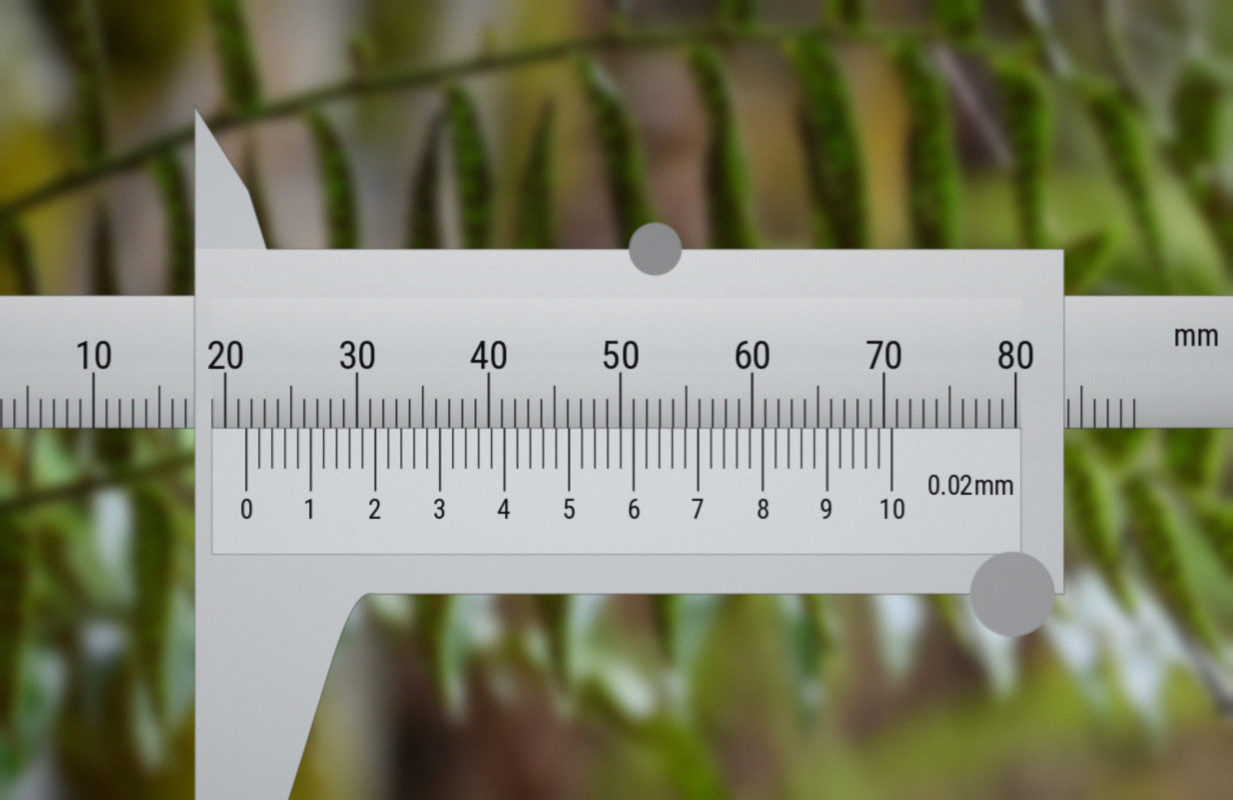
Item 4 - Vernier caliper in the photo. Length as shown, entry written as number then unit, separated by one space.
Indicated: 21.6 mm
